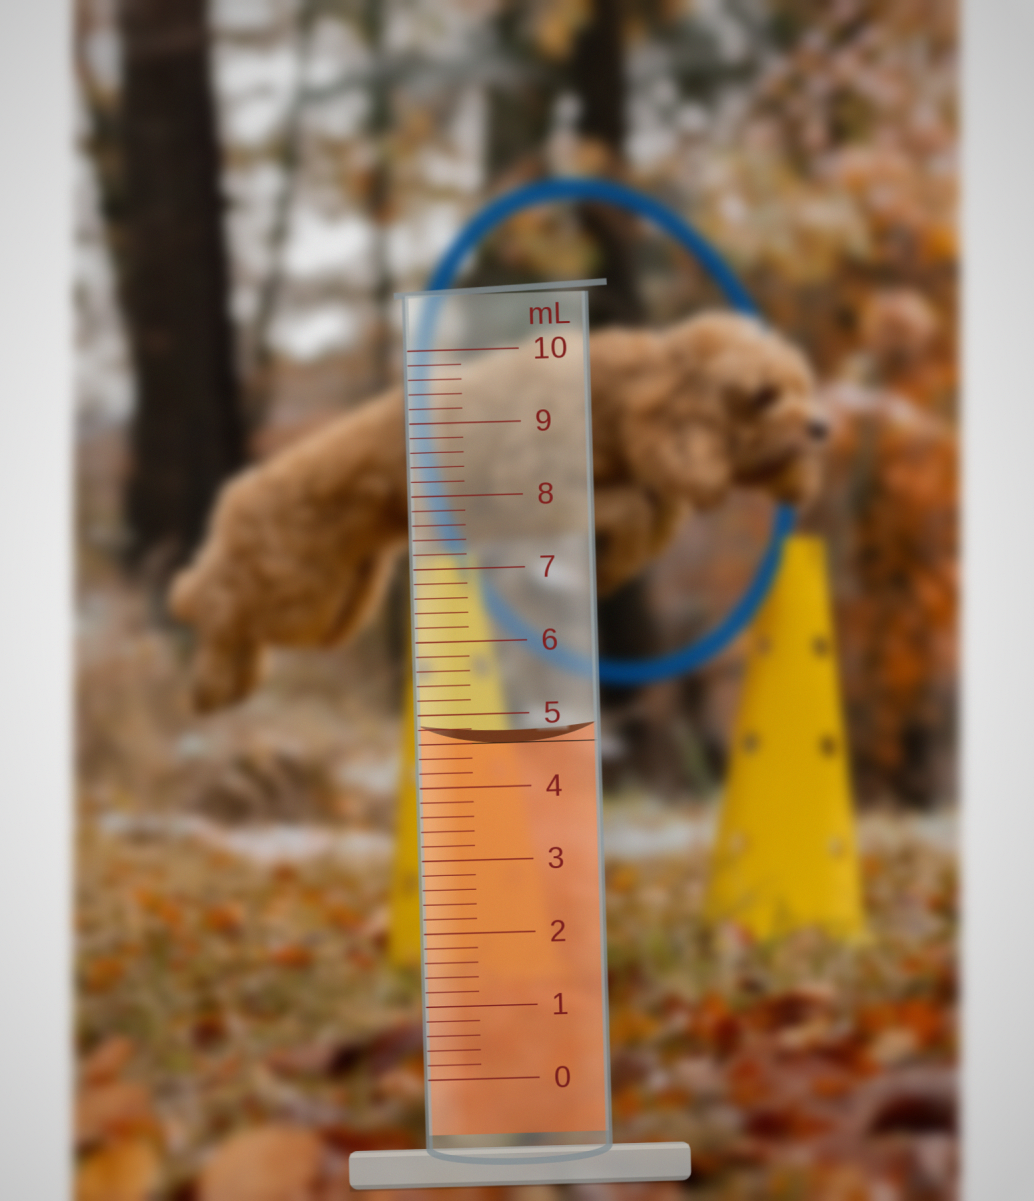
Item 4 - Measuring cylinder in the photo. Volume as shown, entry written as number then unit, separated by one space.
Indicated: 4.6 mL
